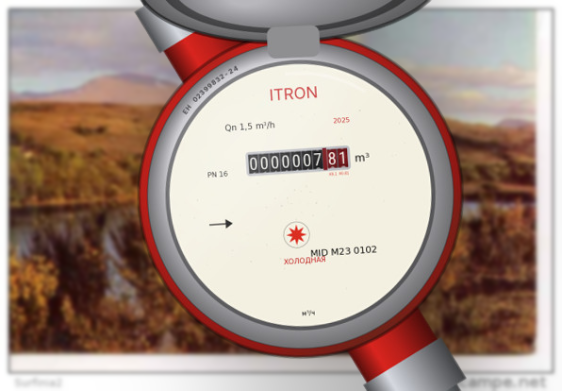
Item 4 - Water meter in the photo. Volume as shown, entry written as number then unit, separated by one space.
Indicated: 7.81 m³
